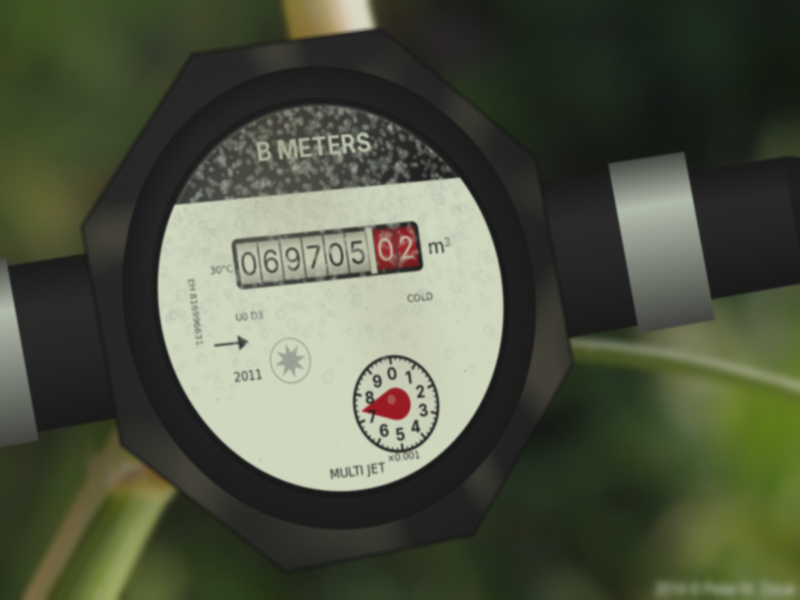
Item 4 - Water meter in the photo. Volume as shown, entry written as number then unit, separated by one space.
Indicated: 69705.027 m³
